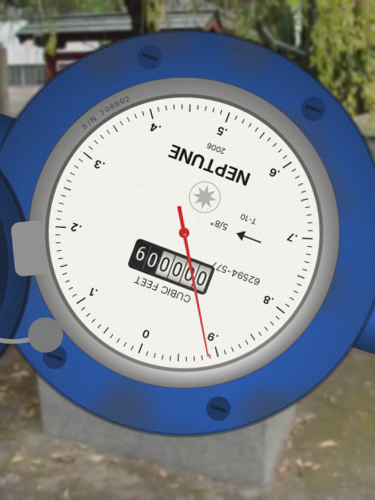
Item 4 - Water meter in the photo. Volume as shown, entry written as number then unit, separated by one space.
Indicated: 8.91 ft³
